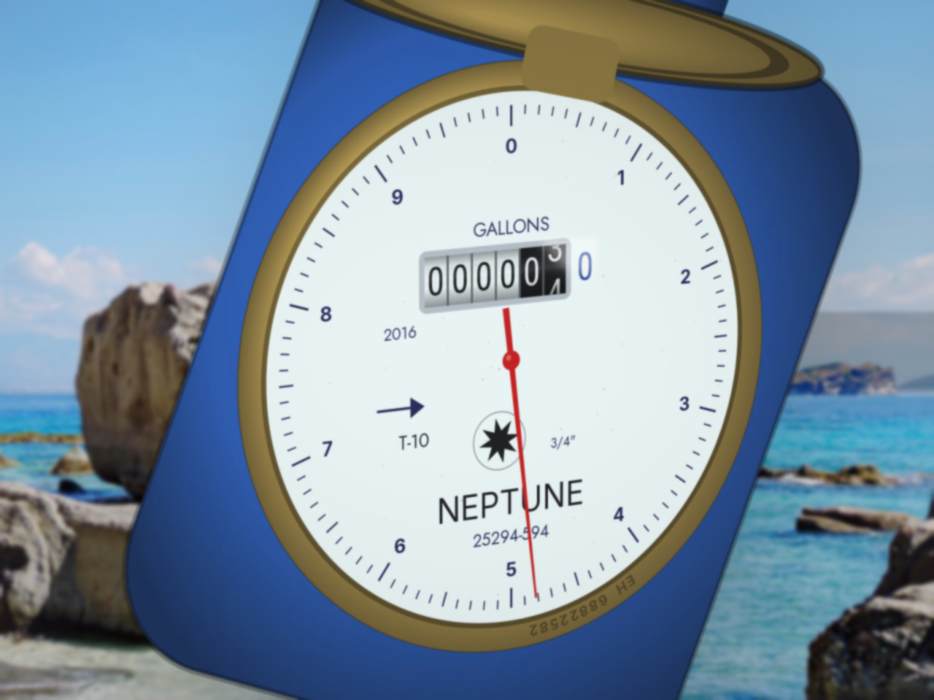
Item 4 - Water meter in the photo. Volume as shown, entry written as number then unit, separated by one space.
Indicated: 34.8 gal
